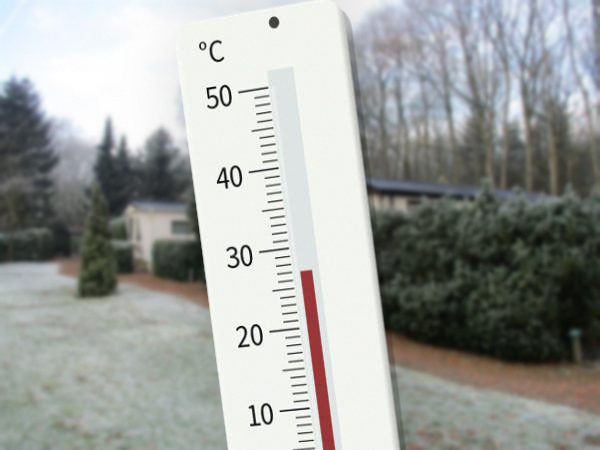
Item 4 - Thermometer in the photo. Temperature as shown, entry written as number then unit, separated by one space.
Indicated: 27 °C
